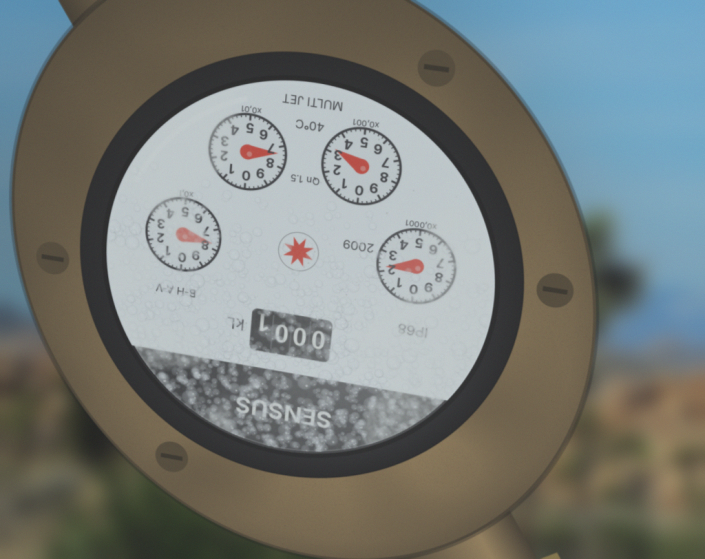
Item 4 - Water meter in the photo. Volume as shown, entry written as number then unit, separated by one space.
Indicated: 0.7732 kL
